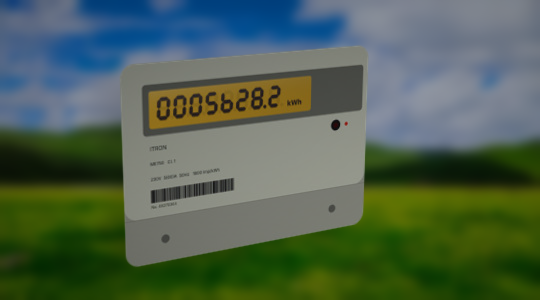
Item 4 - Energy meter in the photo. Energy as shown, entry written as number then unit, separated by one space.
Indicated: 5628.2 kWh
